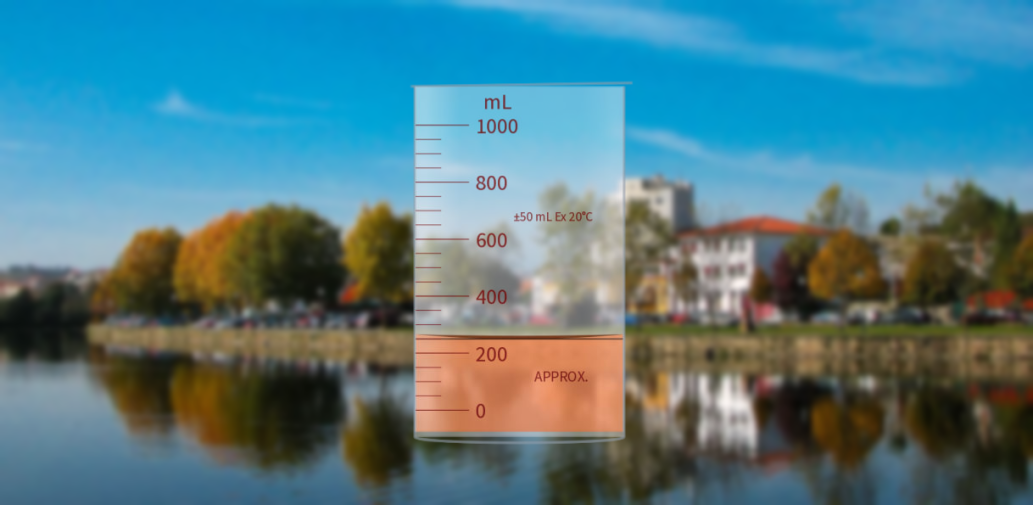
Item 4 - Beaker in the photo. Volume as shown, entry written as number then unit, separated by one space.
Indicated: 250 mL
